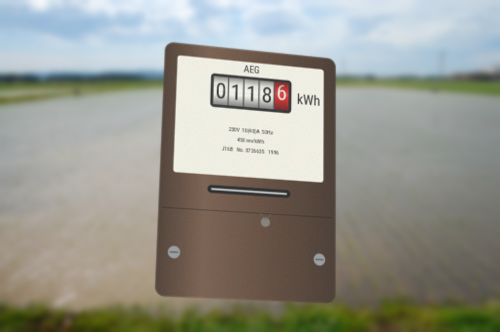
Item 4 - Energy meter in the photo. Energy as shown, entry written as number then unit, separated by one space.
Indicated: 118.6 kWh
